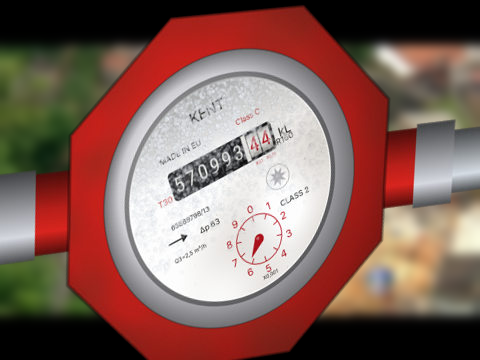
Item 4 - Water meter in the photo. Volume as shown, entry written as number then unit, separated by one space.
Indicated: 570993.446 kL
